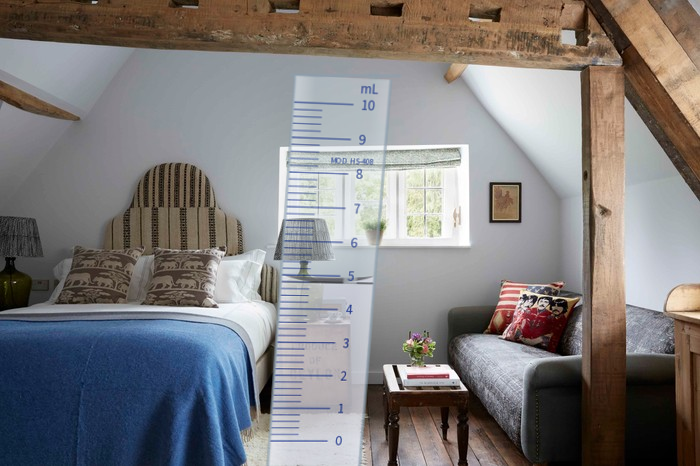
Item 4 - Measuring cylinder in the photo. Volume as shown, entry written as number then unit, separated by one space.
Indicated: 4.8 mL
